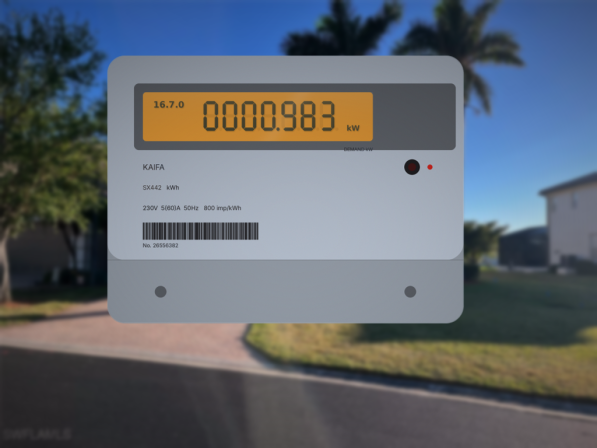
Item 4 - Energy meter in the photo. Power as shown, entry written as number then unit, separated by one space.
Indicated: 0.983 kW
